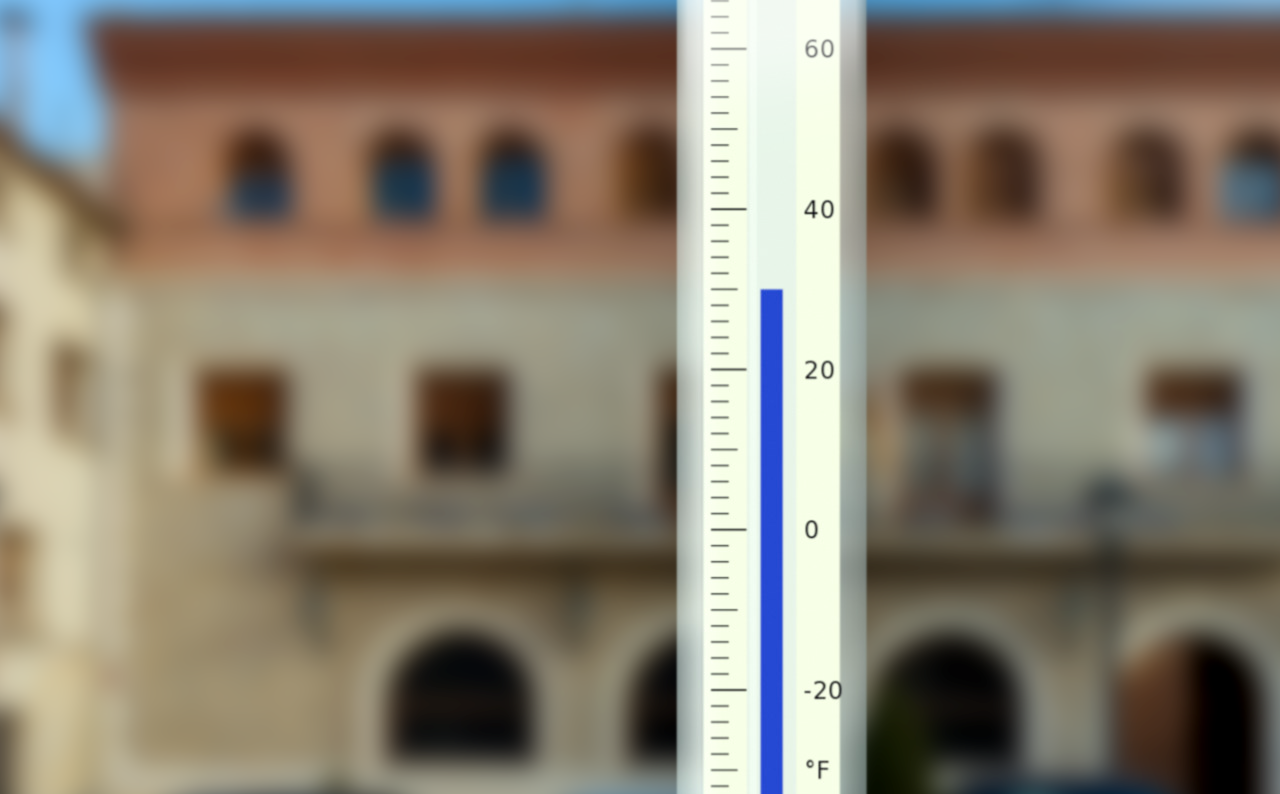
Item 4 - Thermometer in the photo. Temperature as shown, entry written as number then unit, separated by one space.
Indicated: 30 °F
